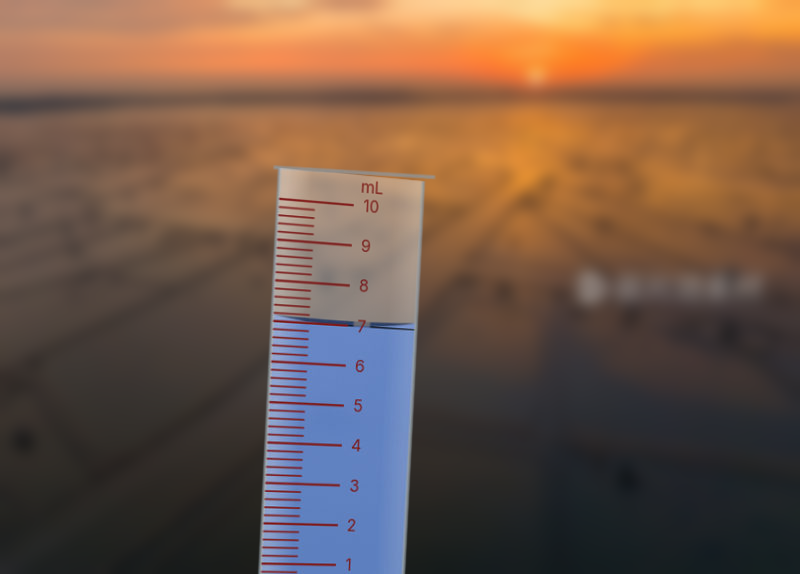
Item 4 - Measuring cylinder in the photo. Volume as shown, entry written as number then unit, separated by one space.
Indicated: 7 mL
